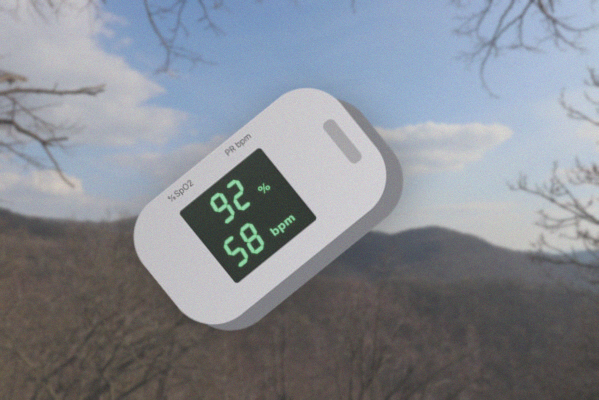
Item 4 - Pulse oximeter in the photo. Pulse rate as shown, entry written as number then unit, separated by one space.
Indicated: 58 bpm
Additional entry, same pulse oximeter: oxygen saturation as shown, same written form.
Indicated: 92 %
